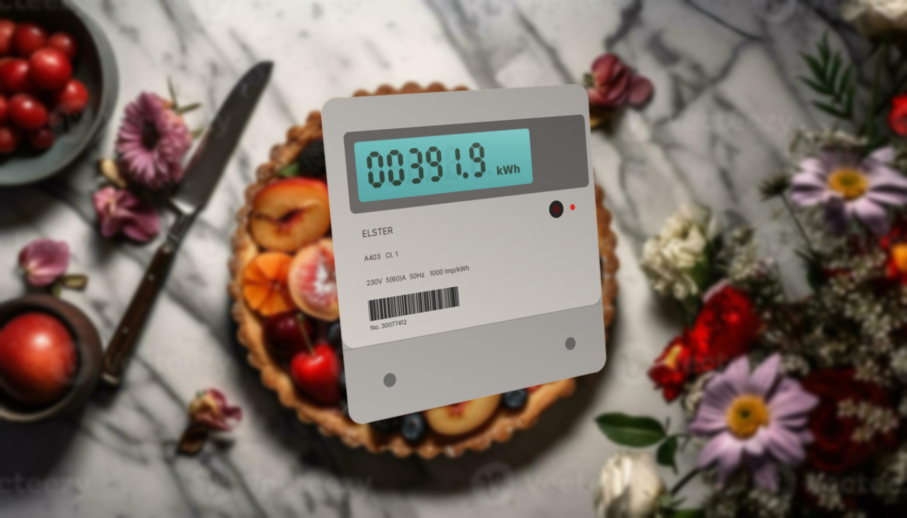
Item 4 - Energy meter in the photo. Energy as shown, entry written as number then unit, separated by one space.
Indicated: 391.9 kWh
